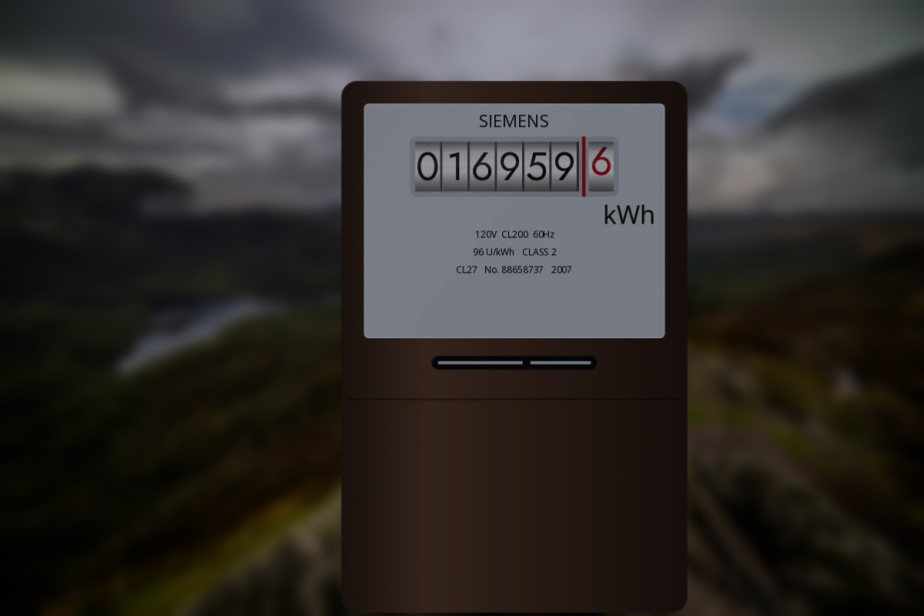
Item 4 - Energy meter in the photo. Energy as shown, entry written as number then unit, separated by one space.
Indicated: 16959.6 kWh
